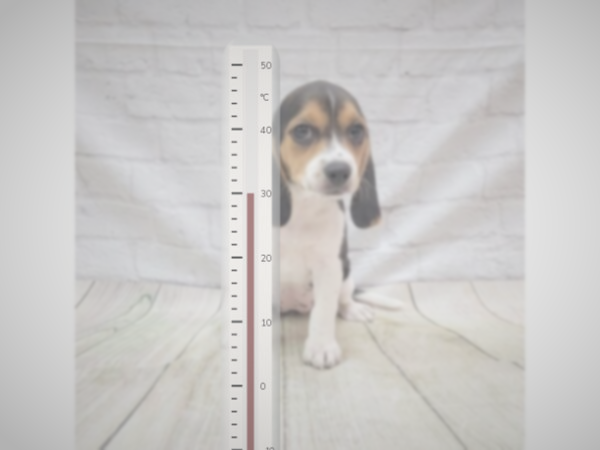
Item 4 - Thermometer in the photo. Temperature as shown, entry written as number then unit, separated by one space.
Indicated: 30 °C
